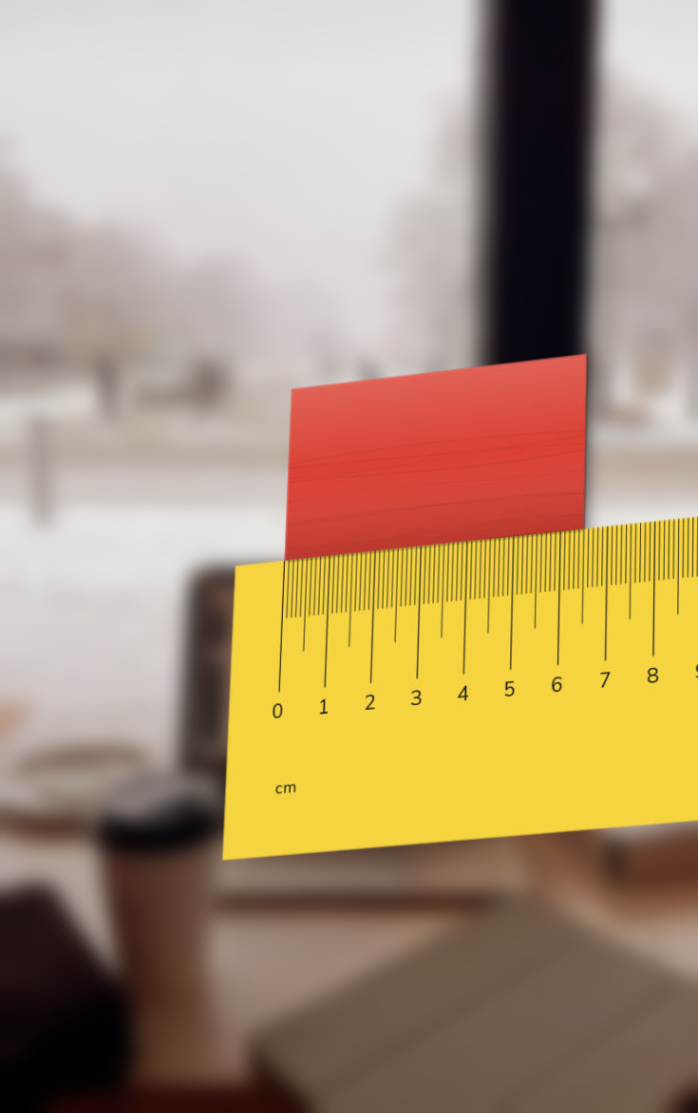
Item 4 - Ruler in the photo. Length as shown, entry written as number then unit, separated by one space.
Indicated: 6.5 cm
